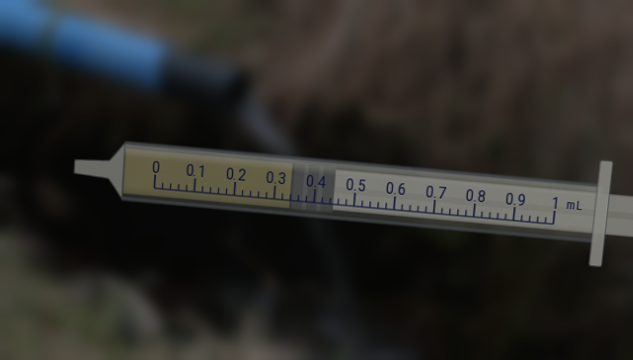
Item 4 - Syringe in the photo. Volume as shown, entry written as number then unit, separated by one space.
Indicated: 0.34 mL
